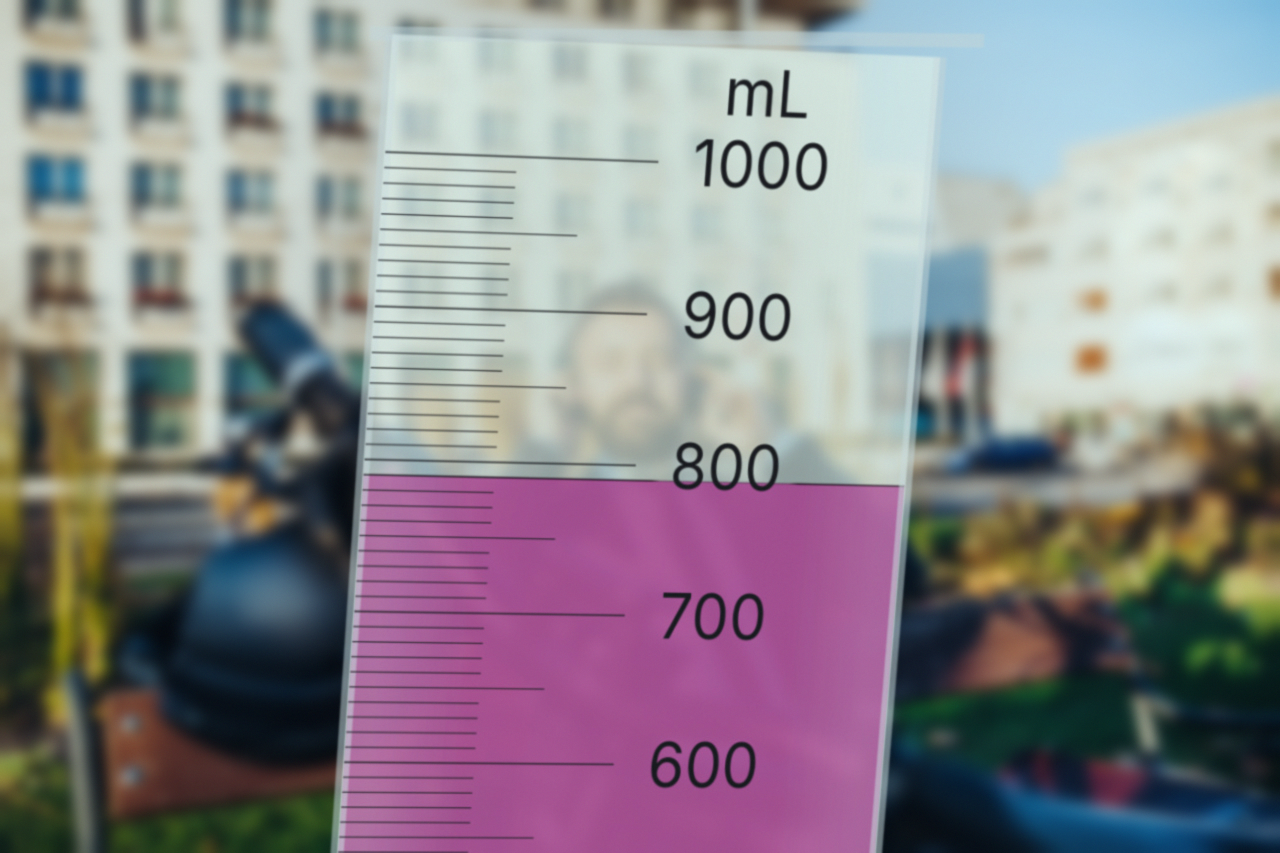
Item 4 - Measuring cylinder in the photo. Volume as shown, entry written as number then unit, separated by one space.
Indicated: 790 mL
